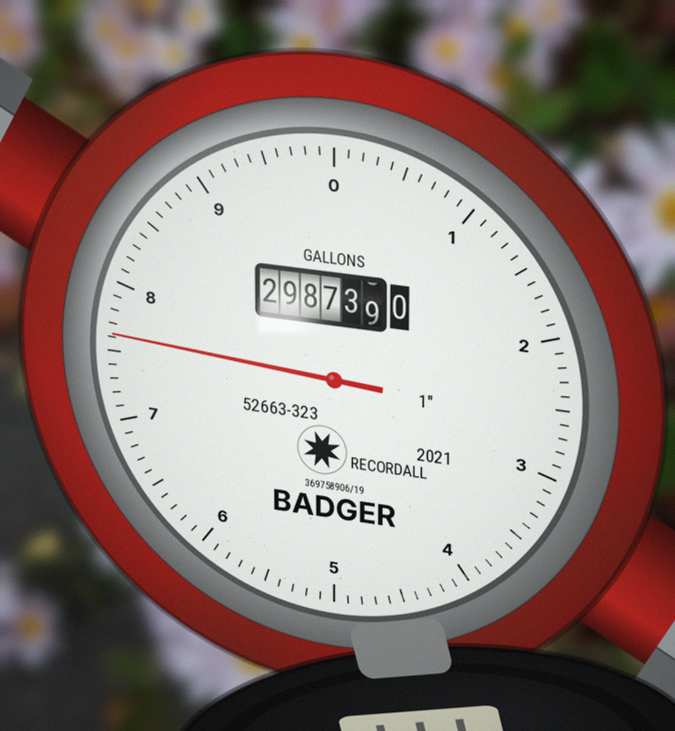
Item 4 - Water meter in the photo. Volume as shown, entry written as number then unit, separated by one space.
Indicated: 2987387.6 gal
